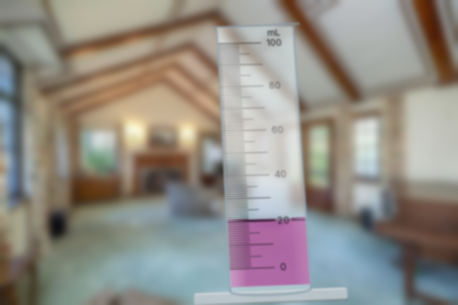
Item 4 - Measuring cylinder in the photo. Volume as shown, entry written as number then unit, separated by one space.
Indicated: 20 mL
